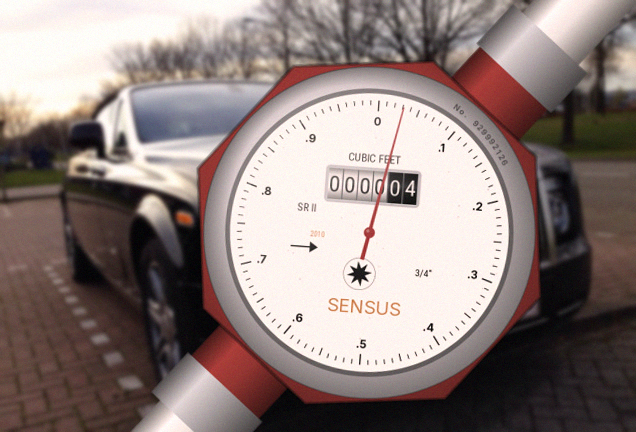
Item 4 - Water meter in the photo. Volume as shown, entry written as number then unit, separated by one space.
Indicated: 4.03 ft³
